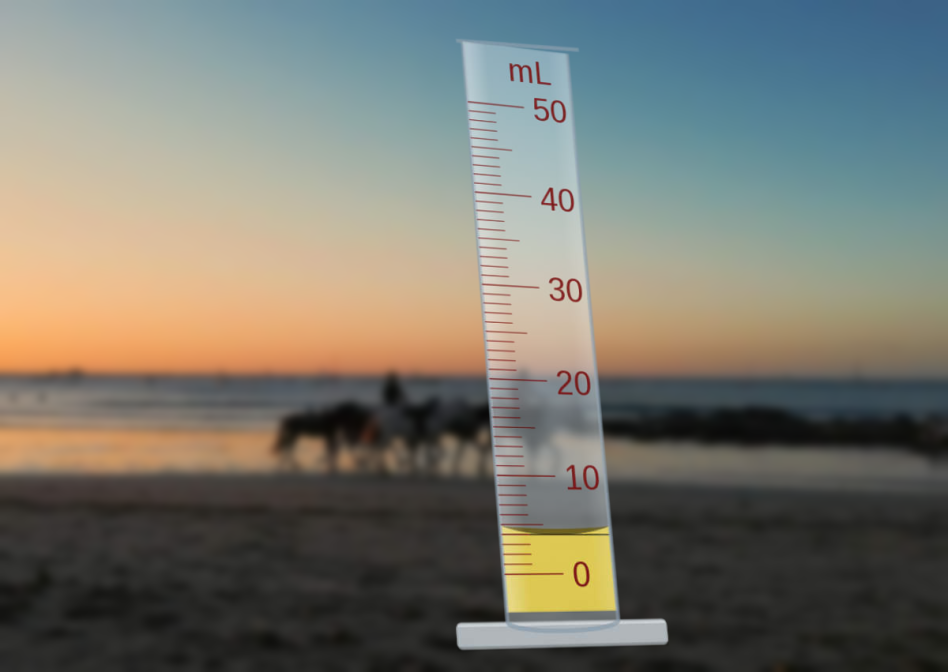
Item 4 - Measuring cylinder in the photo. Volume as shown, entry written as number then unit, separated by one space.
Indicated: 4 mL
